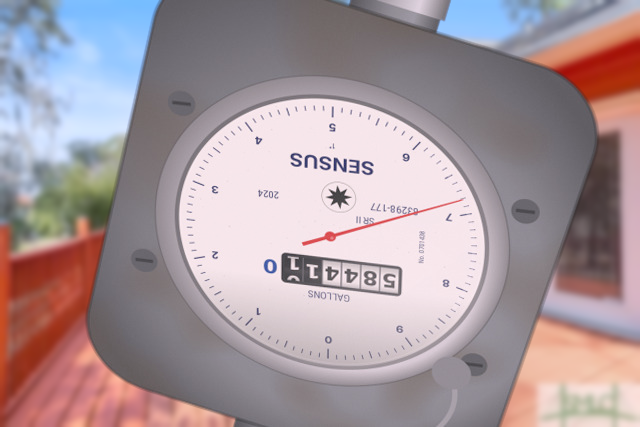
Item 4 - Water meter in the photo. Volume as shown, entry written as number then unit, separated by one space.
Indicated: 5844106.8 gal
